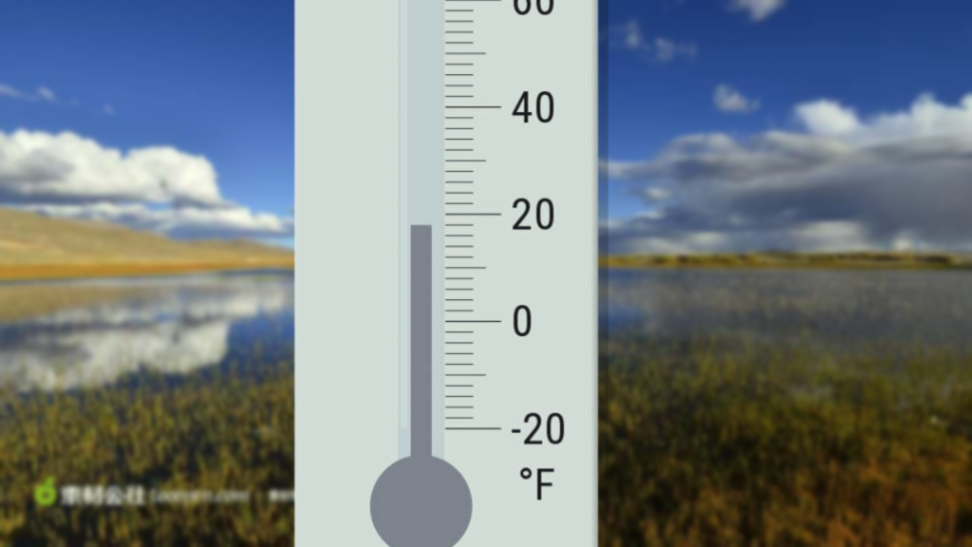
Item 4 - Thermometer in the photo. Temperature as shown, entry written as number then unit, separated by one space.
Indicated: 18 °F
